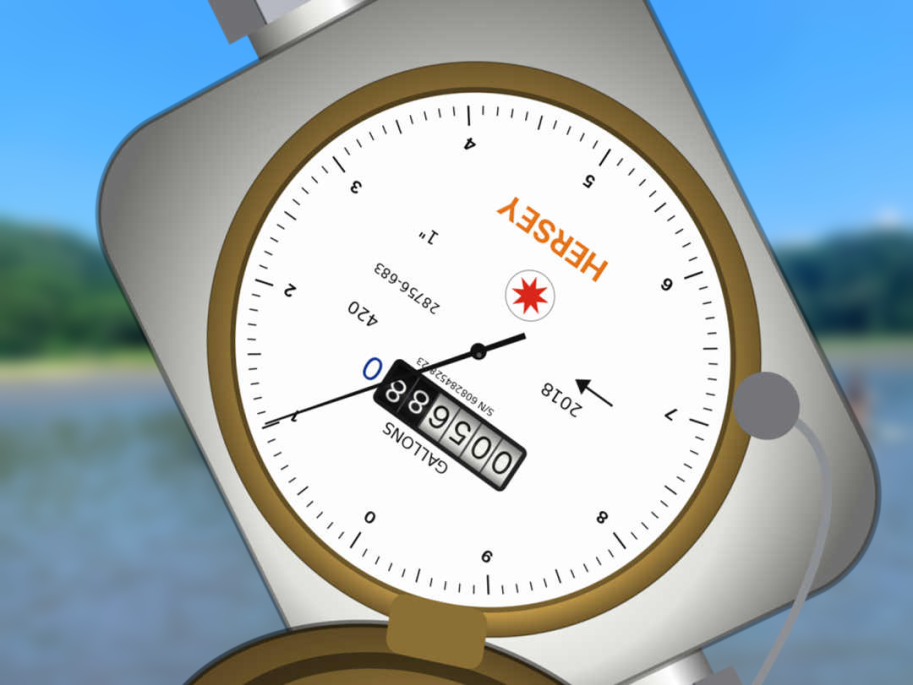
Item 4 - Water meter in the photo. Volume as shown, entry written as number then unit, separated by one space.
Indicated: 56881.0 gal
